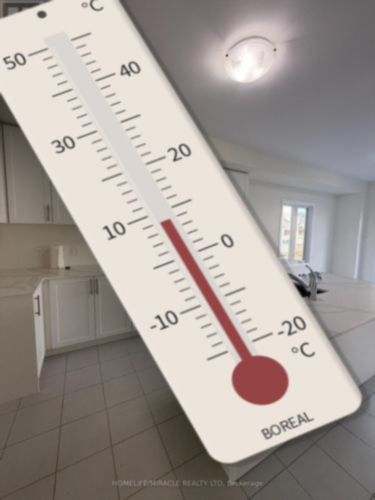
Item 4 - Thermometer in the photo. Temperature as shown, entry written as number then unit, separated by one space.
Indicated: 8 °C
